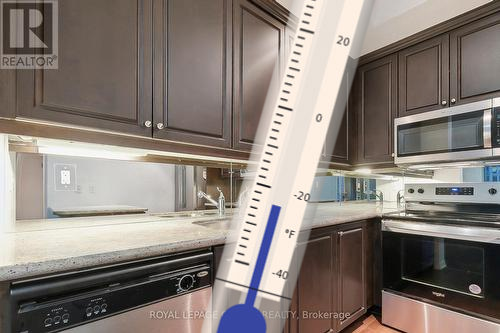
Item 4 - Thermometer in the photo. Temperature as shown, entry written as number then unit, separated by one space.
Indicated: -24 °F
